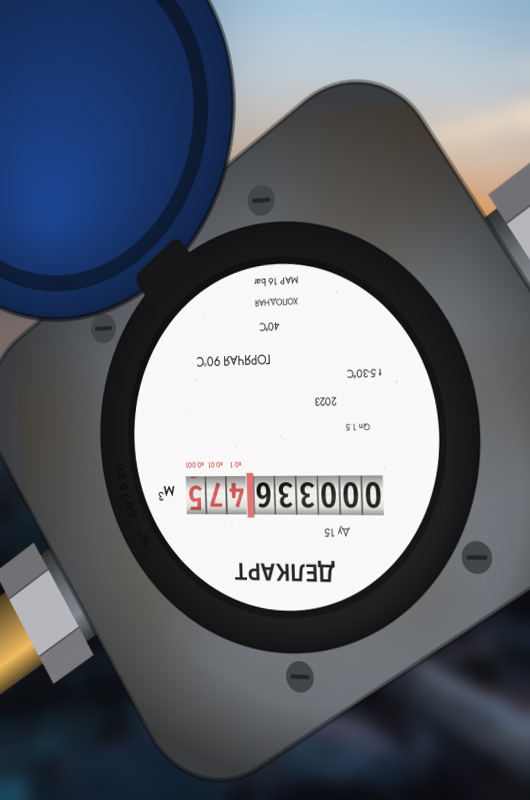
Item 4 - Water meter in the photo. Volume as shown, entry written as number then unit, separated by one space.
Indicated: 336.475 m³
